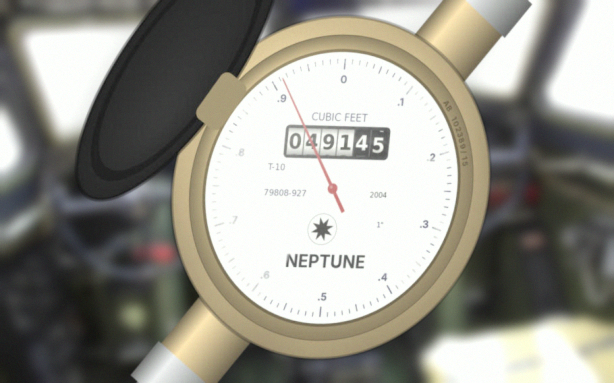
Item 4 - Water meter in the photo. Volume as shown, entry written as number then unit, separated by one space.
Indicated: 49144.91 ft³
